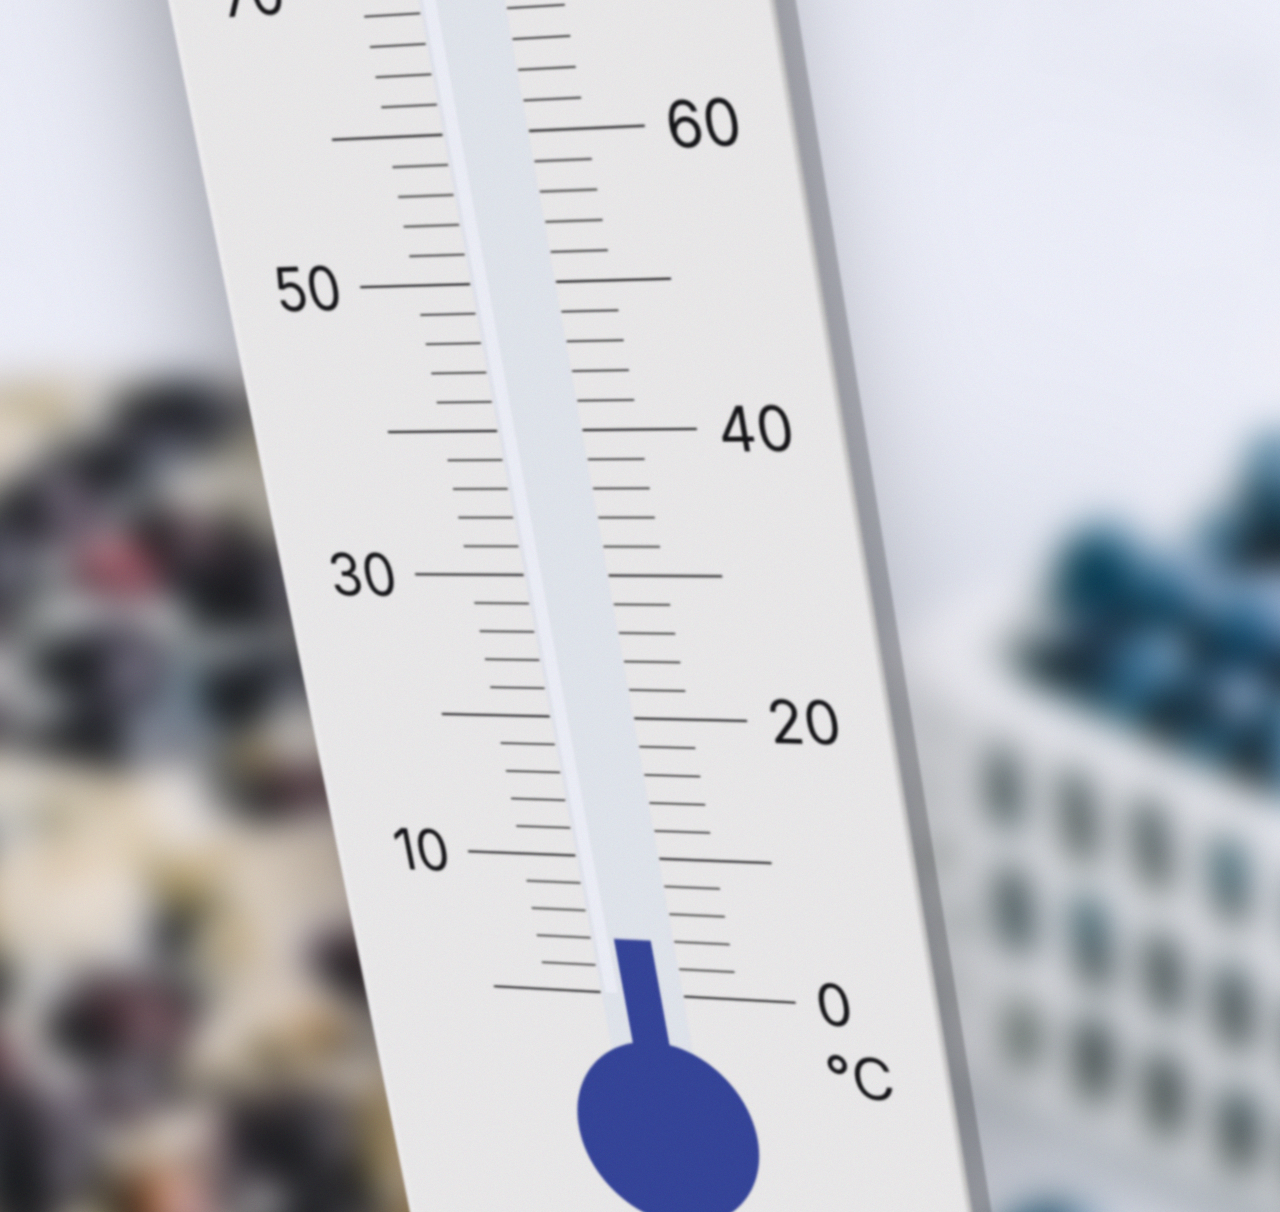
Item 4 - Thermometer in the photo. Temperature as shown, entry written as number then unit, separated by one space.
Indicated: 4 °C
